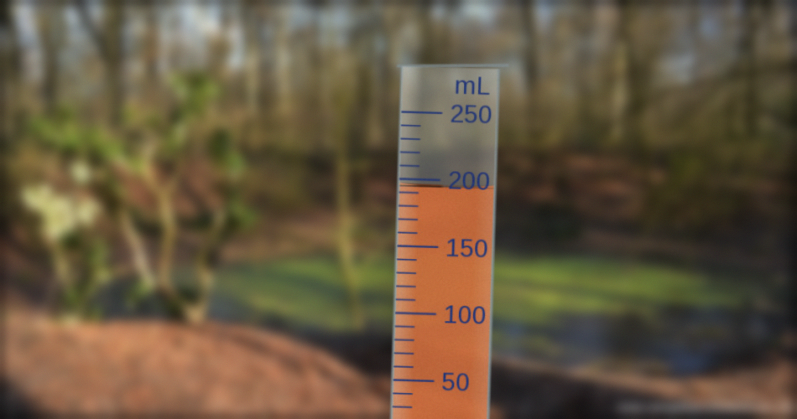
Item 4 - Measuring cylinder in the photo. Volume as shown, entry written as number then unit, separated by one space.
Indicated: 195 mL
